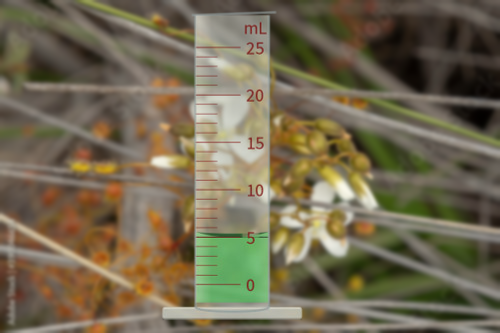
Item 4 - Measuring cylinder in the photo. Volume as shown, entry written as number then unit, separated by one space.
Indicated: 5 mL
